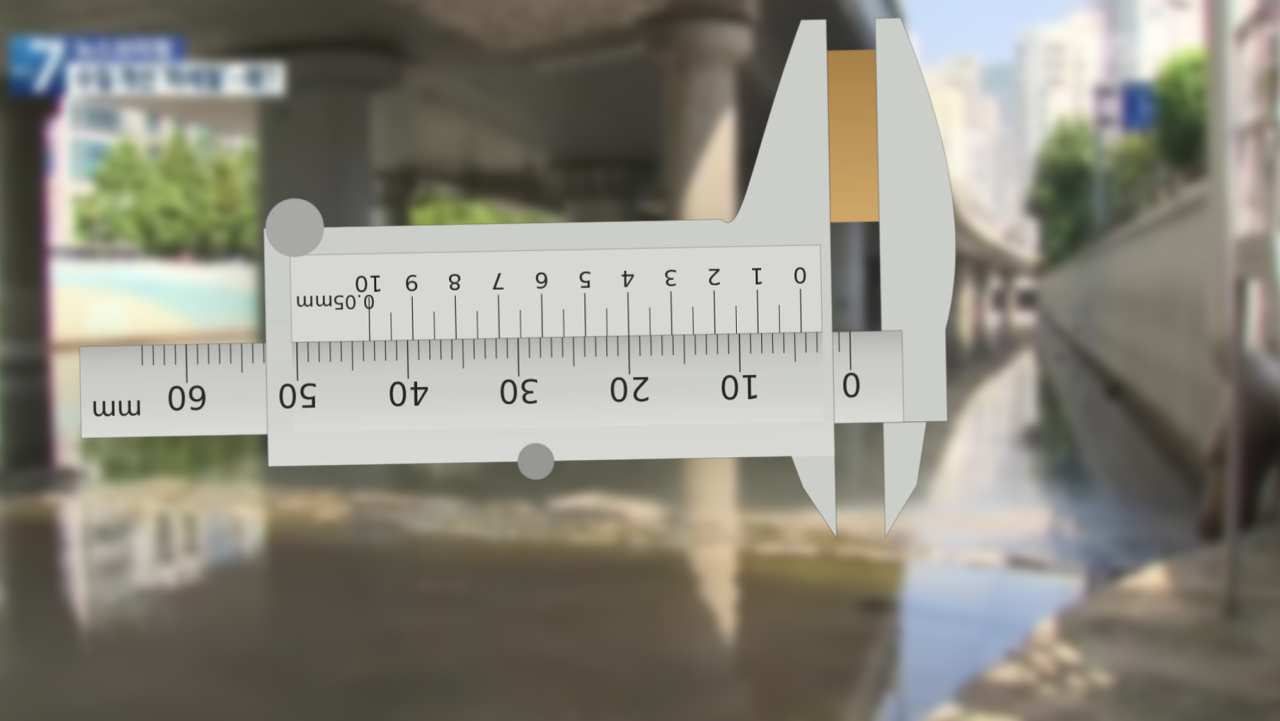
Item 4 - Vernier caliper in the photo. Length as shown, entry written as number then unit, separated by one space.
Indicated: 4.4 mm
